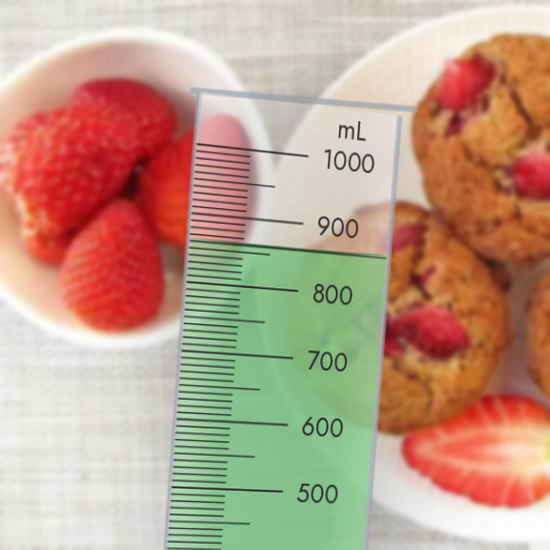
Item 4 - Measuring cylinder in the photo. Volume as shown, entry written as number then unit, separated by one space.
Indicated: 860 mL
